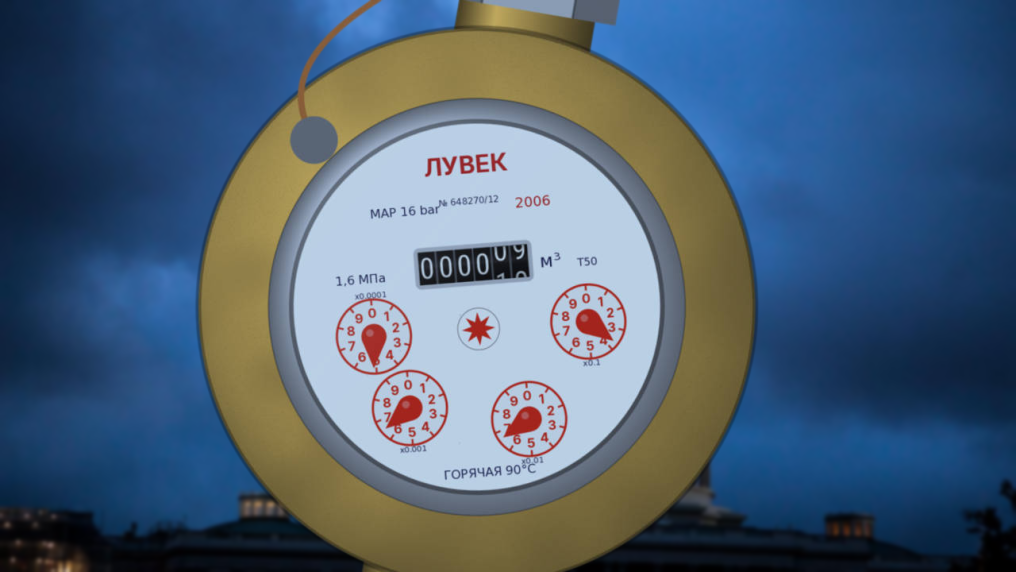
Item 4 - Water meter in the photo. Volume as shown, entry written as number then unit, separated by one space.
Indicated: 9.3665 m³
